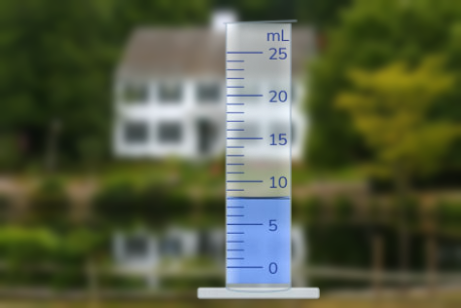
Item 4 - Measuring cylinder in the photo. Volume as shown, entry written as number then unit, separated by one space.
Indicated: 8 mL
